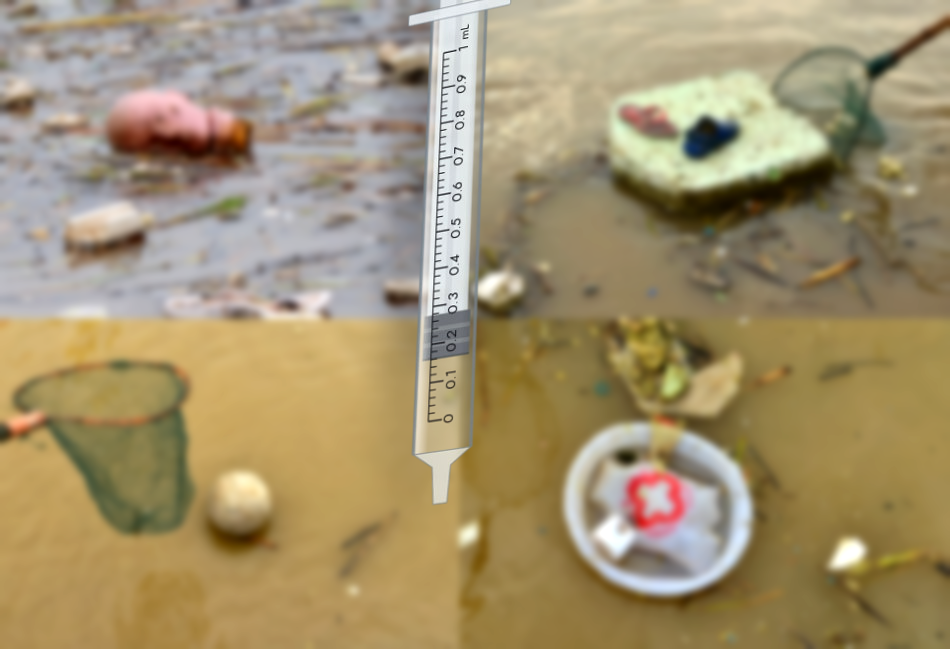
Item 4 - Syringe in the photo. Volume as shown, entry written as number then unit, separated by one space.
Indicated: 0.16 mL
